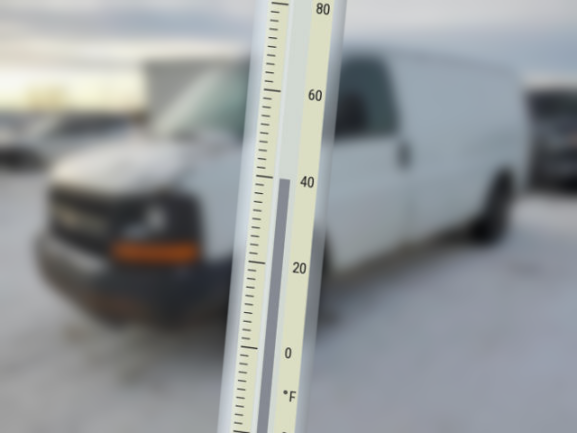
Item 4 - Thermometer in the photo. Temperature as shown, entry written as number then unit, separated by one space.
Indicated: 40 °F
